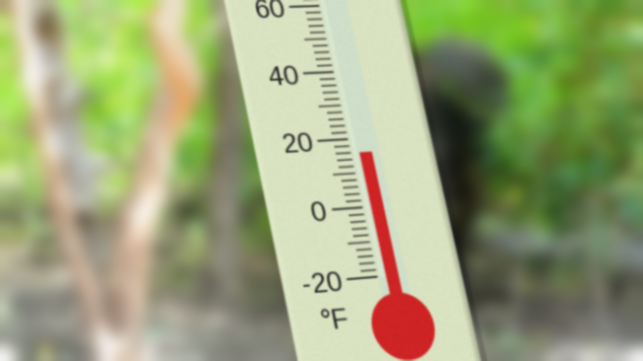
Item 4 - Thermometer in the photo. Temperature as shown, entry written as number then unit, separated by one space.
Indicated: 16 °F
